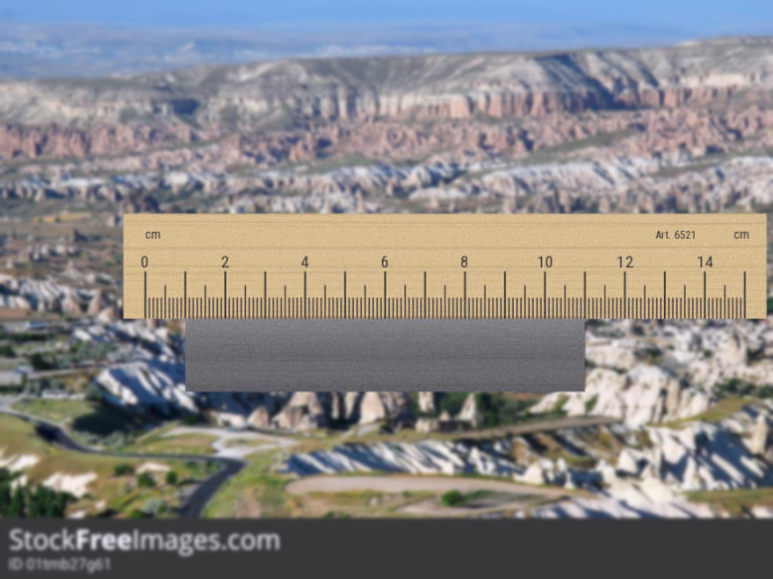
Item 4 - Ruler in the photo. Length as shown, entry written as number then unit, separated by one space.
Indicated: 10 cm
